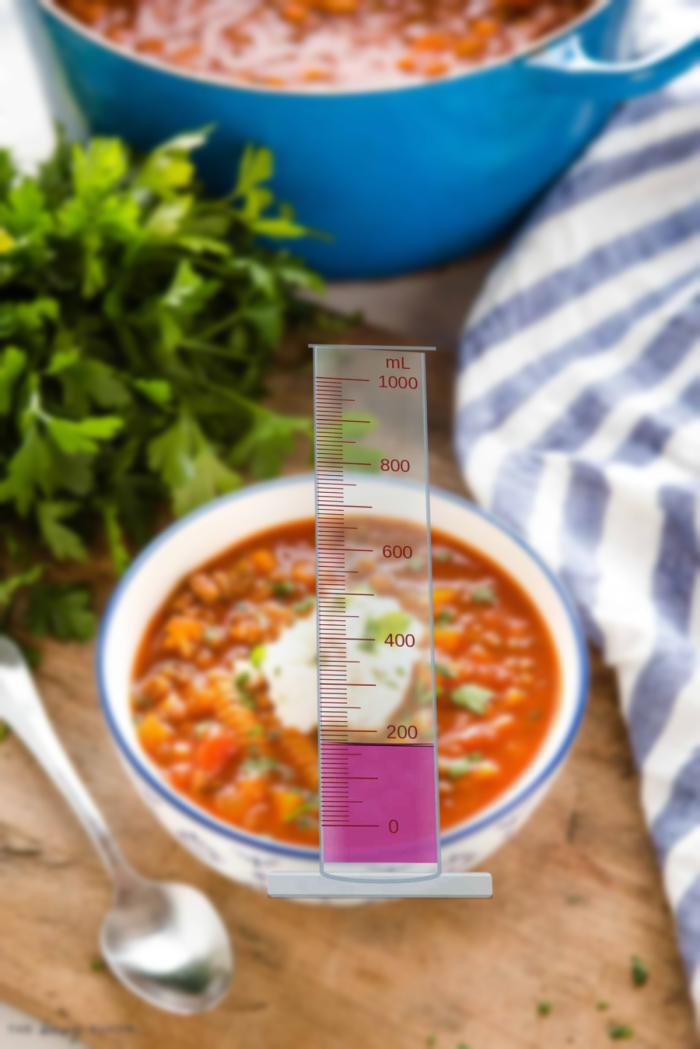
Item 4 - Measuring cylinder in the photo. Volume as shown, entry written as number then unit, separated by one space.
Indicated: 170 mL
